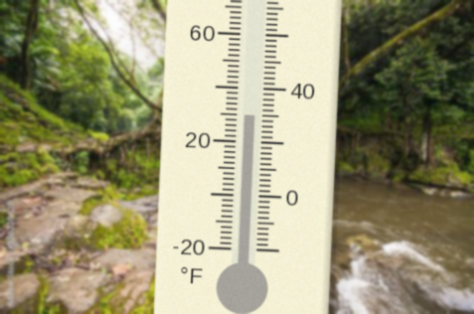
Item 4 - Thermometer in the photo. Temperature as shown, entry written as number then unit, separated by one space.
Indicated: 30 °F
